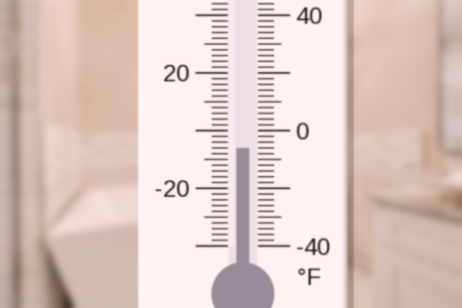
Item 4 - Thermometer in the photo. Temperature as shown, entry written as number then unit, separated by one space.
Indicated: -6 °F
